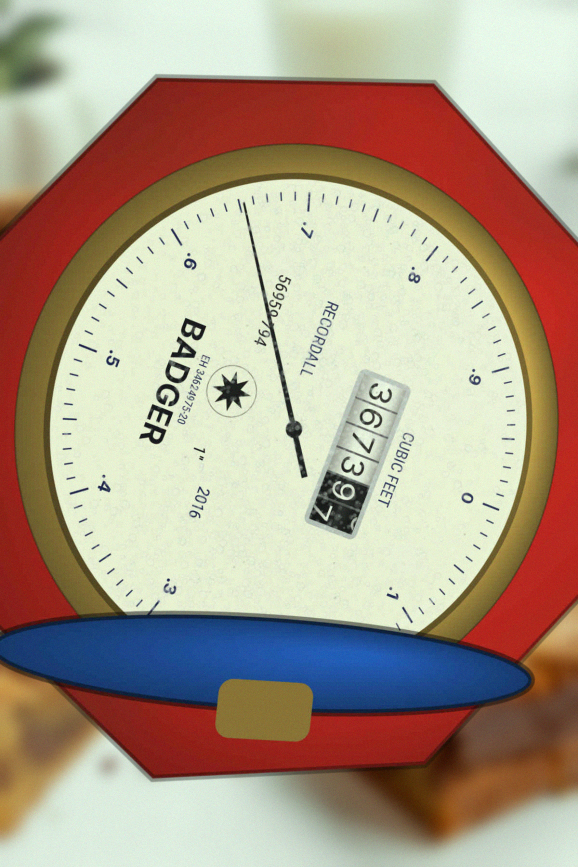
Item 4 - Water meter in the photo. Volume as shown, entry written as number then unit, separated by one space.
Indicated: 367396.65 ft³
